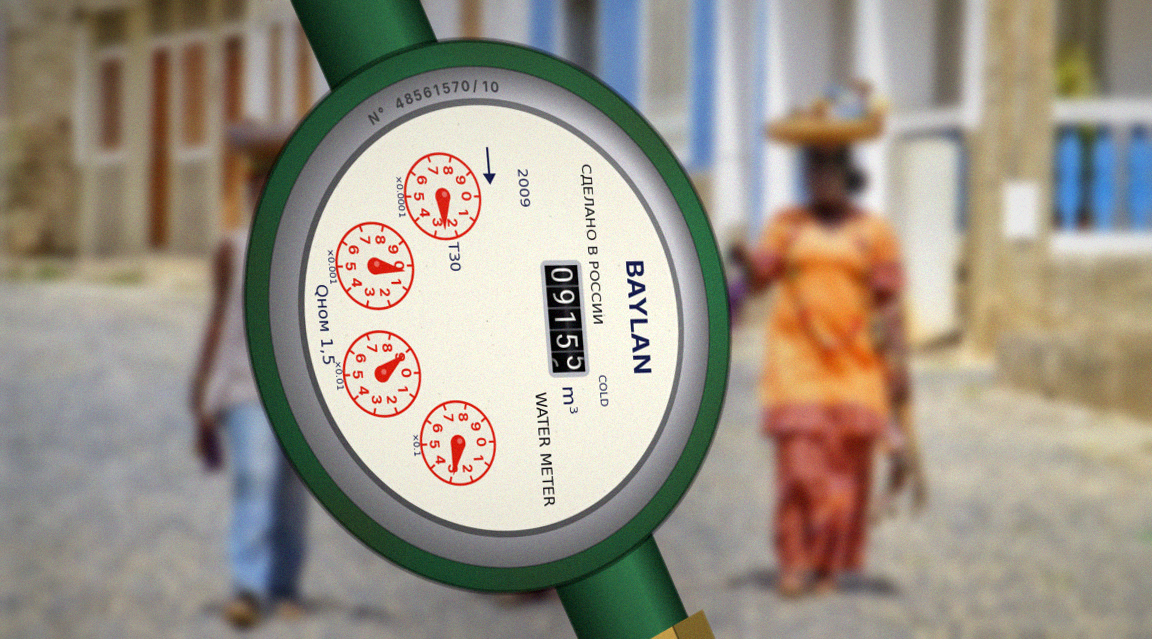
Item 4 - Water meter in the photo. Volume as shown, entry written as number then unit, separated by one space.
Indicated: 9155.2902 m³
